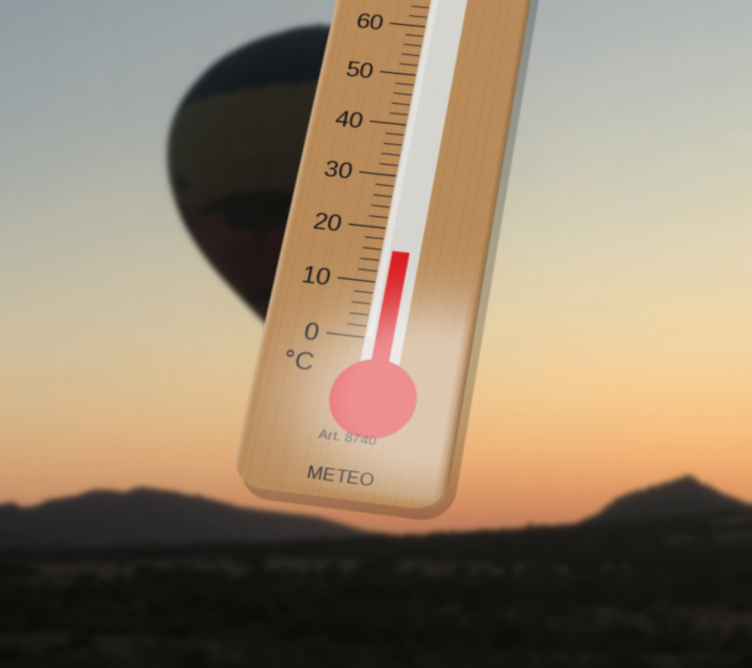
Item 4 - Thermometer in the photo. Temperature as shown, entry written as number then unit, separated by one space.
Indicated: 16 °C
